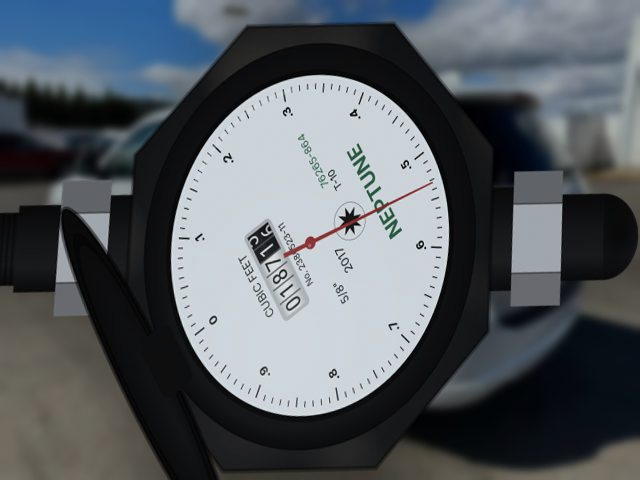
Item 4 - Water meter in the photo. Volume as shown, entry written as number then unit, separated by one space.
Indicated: 18715.53 ft³
